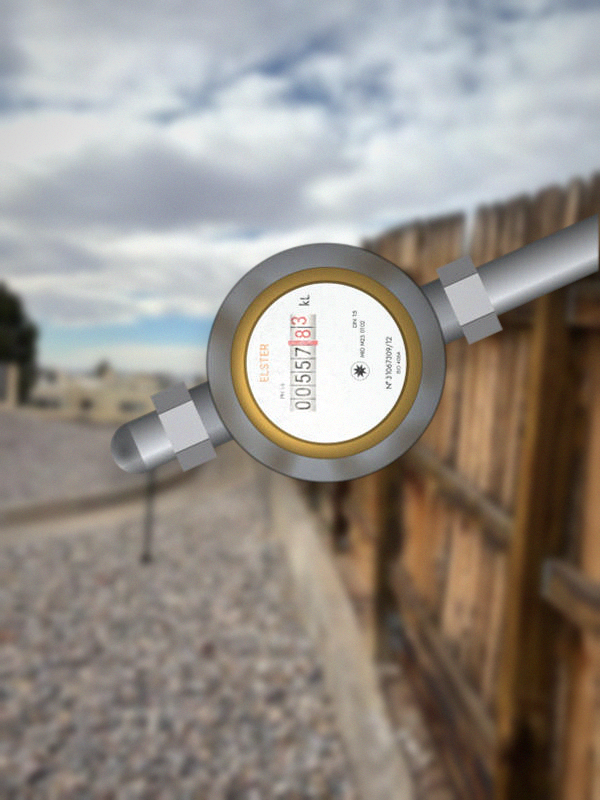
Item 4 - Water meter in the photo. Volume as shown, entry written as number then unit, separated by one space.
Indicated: 557.83 kL
